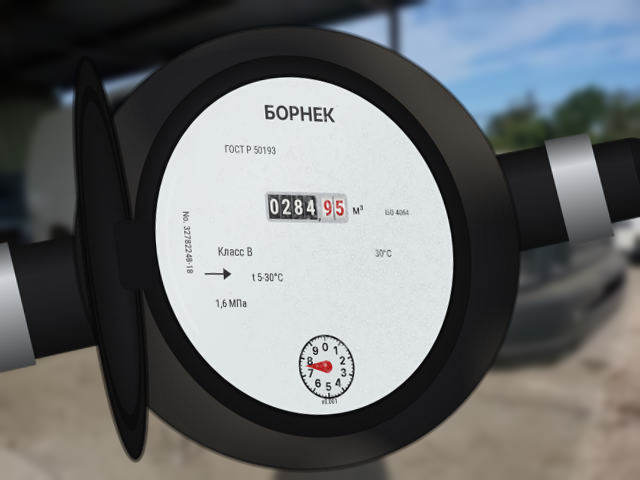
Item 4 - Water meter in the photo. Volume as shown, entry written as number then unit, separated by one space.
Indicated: 284.957 m³
